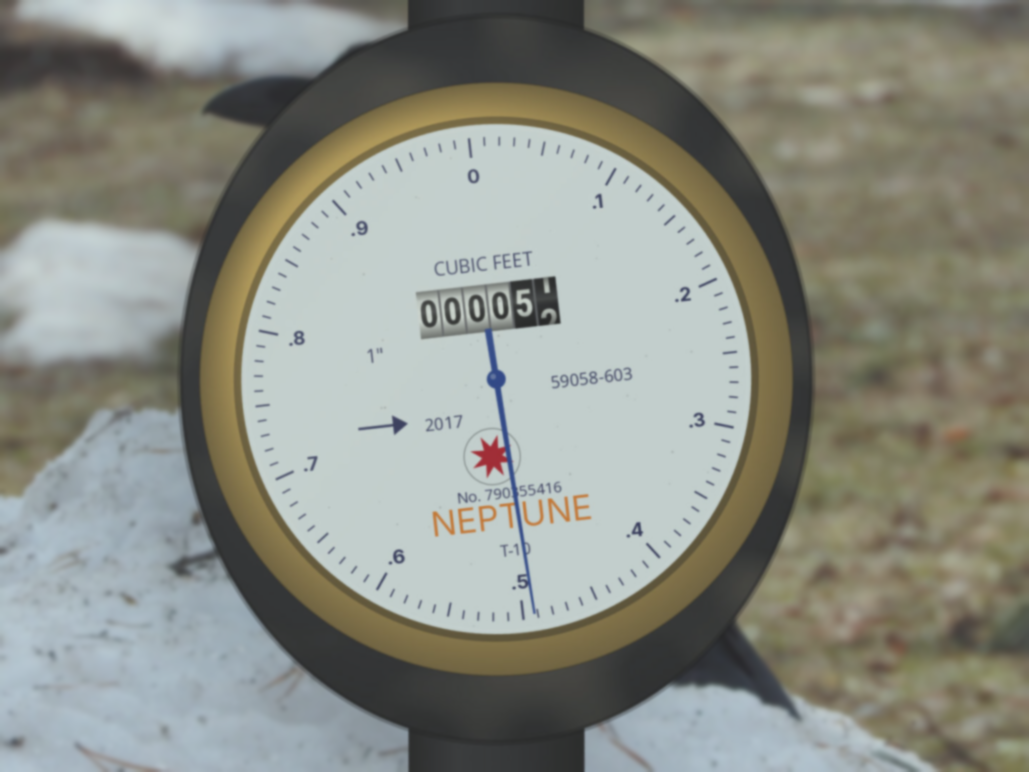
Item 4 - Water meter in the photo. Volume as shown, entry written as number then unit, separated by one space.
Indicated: 51.49 ft³
